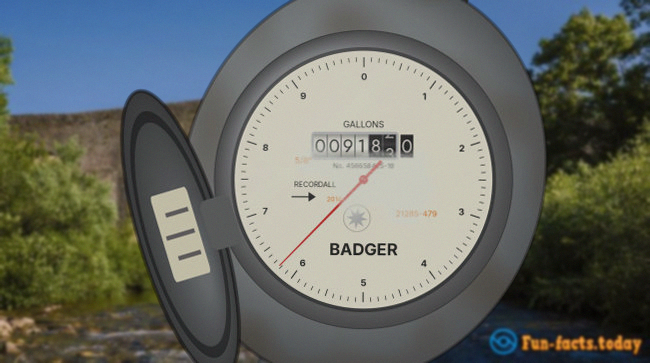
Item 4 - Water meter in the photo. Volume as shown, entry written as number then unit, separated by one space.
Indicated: 91826.2 gal
